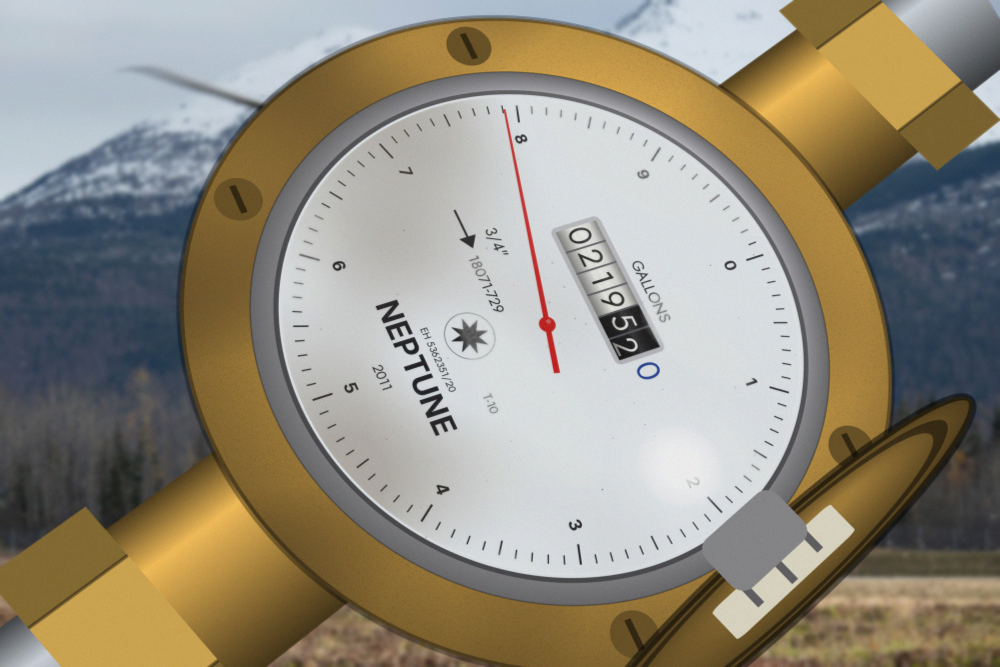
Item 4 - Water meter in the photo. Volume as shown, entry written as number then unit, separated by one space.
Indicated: 219517.9 gal
